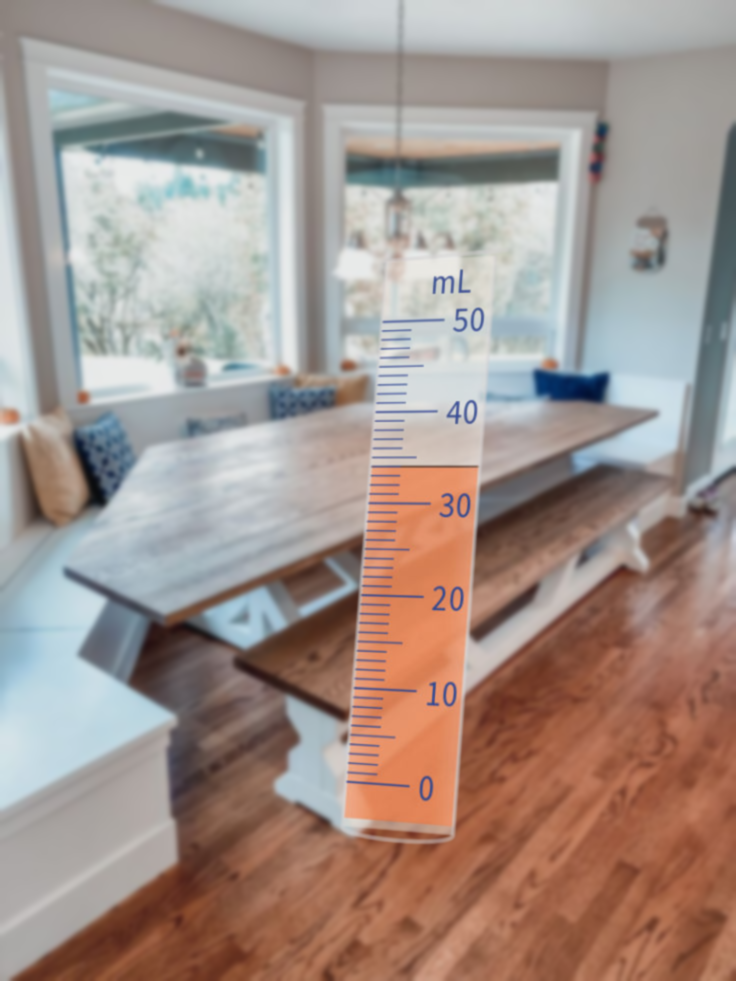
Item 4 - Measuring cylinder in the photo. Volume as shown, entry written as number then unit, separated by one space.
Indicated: 34 mL
